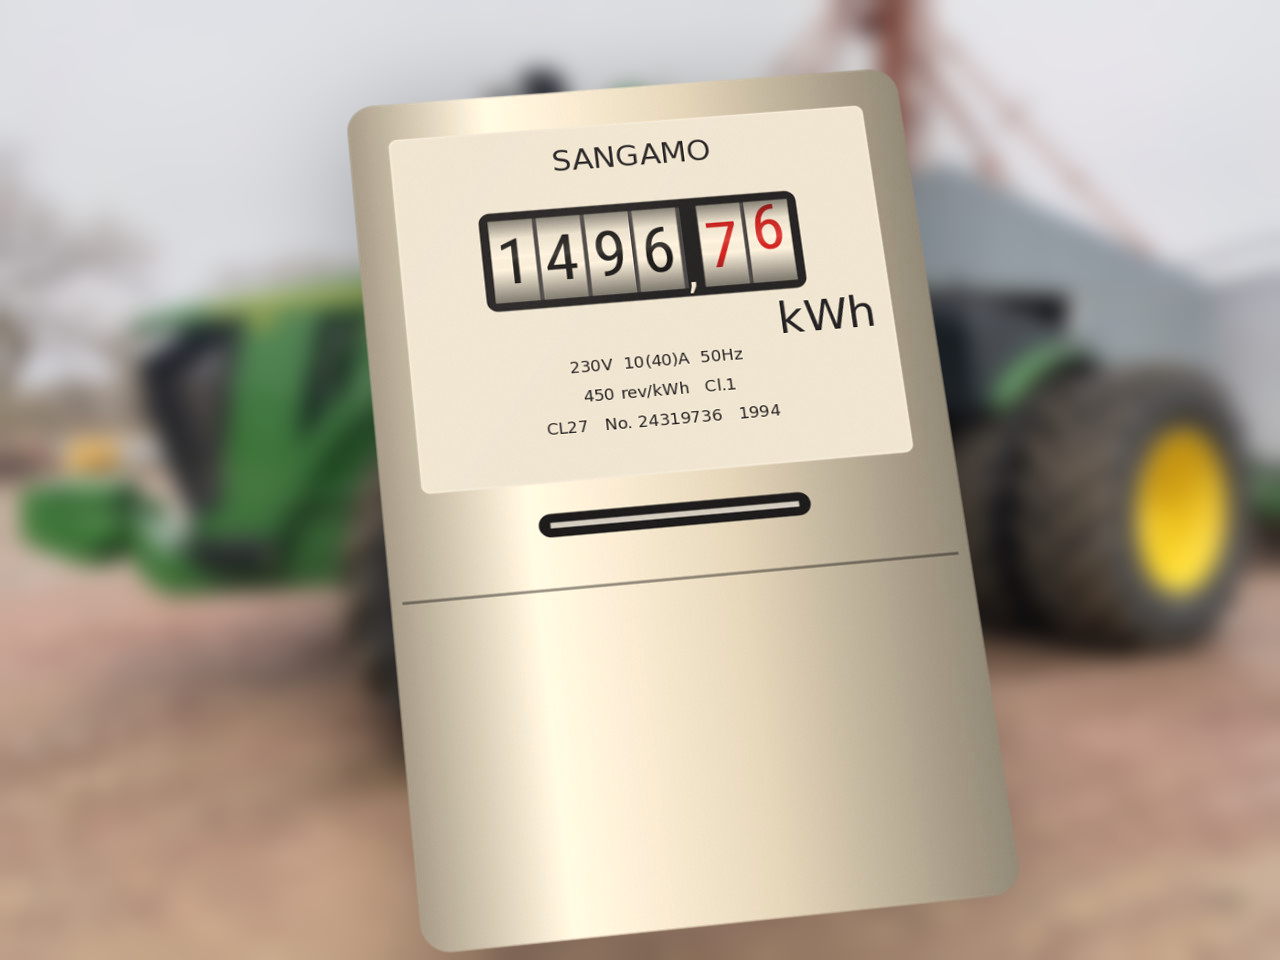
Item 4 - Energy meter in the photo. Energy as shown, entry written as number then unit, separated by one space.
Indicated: 1496.76 kWh
